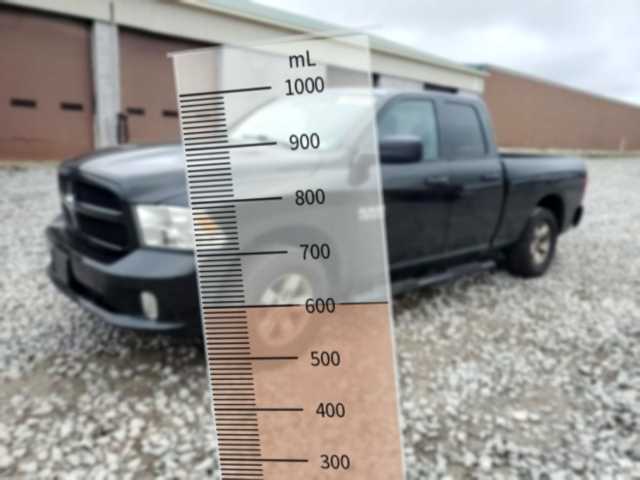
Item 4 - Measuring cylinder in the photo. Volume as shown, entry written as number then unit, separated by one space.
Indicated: 600 mL
